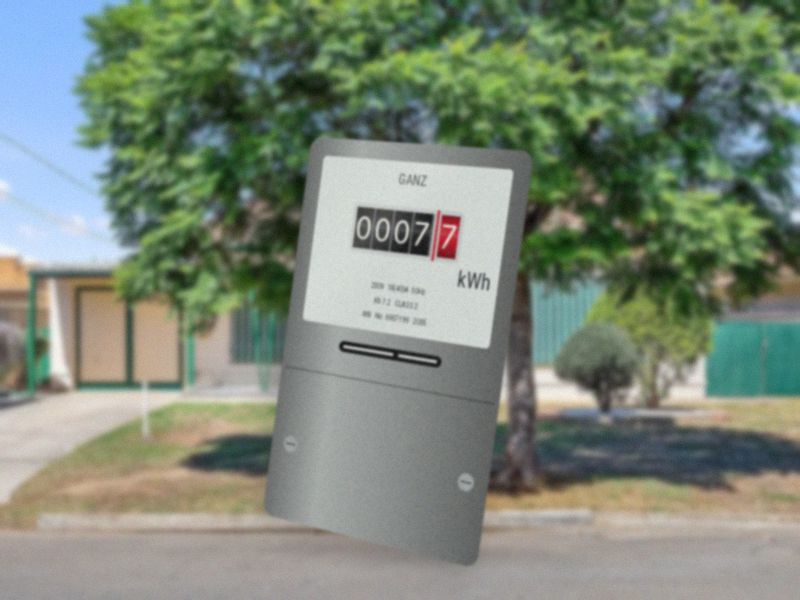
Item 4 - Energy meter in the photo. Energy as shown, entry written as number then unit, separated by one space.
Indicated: 7.7 kWh
